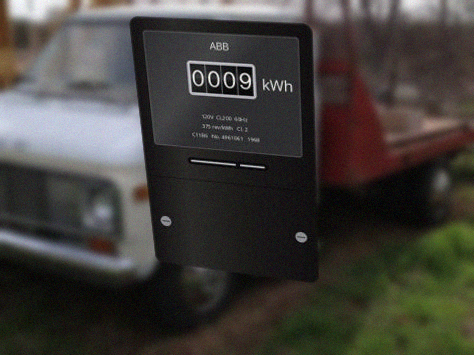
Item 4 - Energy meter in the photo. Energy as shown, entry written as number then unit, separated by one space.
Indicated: 9 kWh
